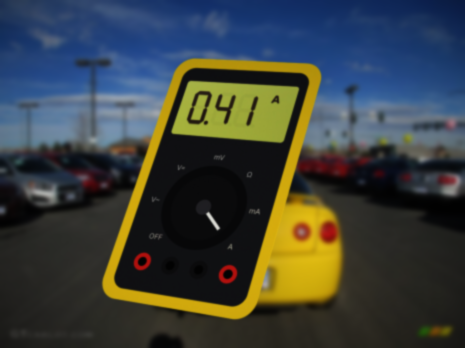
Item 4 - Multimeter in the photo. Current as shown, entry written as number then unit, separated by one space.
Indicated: 0.41 A
